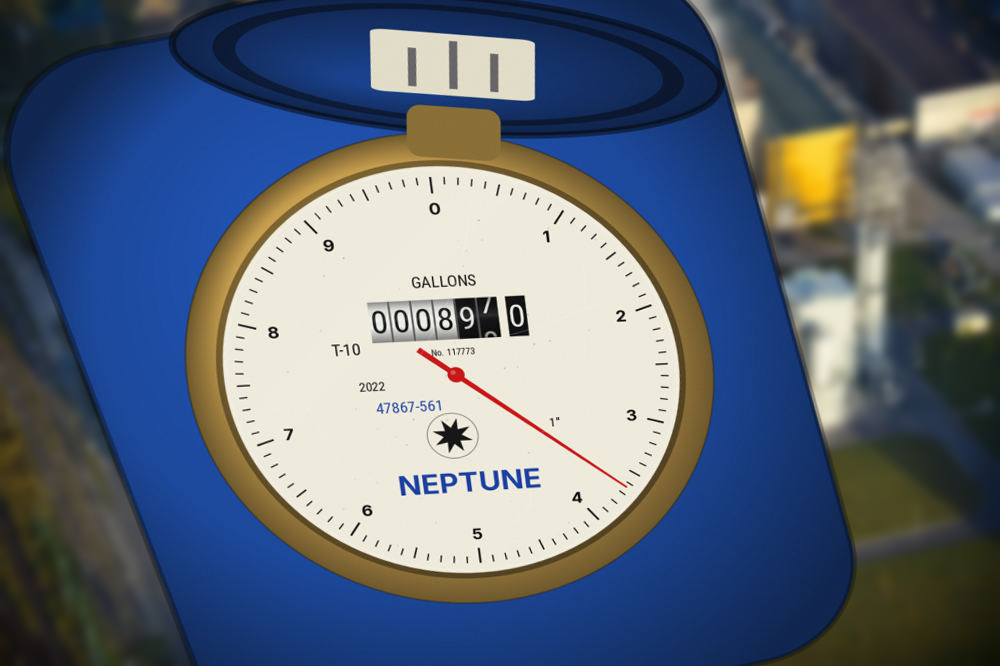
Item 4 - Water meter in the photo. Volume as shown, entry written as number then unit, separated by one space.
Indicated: 8973.6 gal
